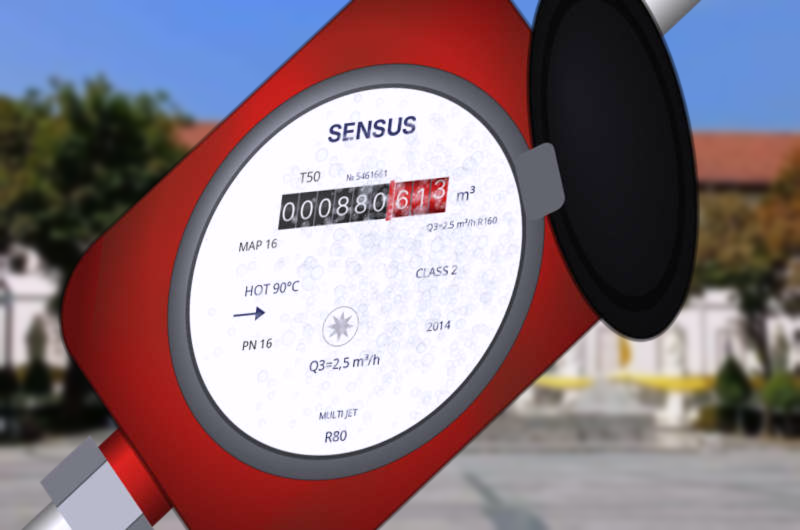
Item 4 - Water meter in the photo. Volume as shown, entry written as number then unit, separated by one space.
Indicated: 880.613 m³
